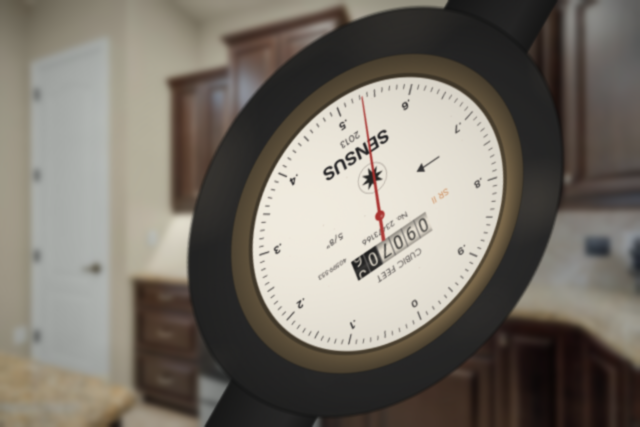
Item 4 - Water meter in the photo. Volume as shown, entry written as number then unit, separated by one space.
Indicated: 90705.53 ft³
